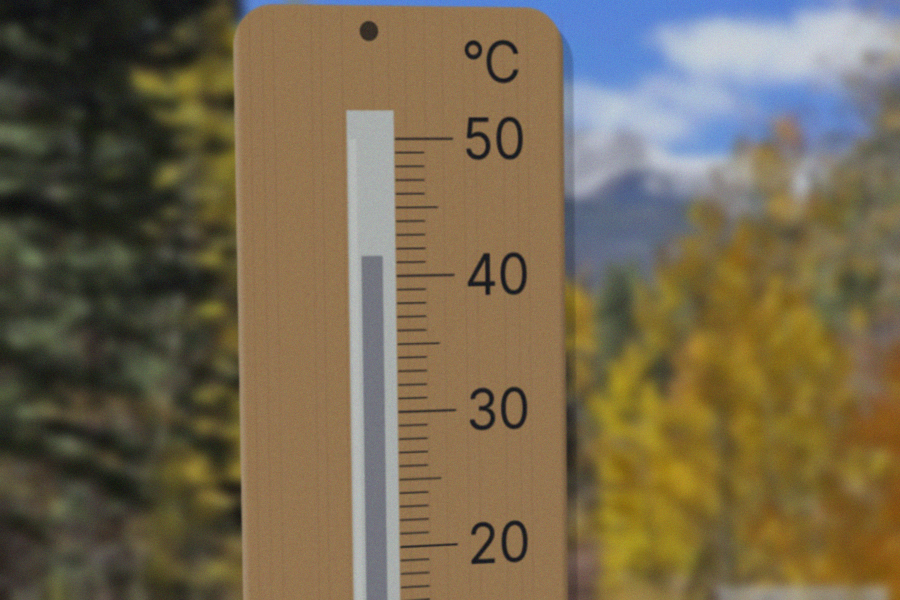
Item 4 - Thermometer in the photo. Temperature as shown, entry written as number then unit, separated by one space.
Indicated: 41.5 °C
